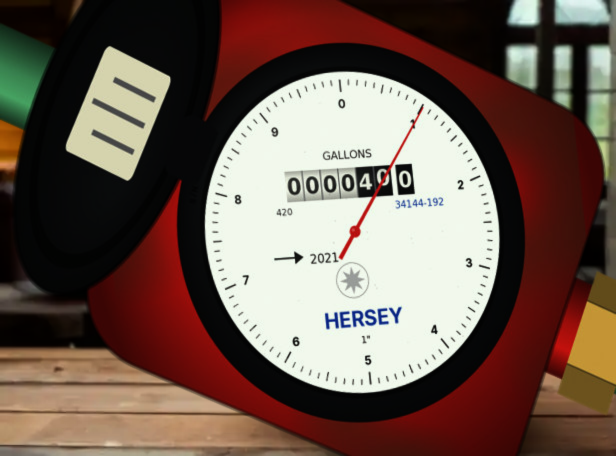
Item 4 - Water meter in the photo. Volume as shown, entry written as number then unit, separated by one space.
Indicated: 401.0 gal
